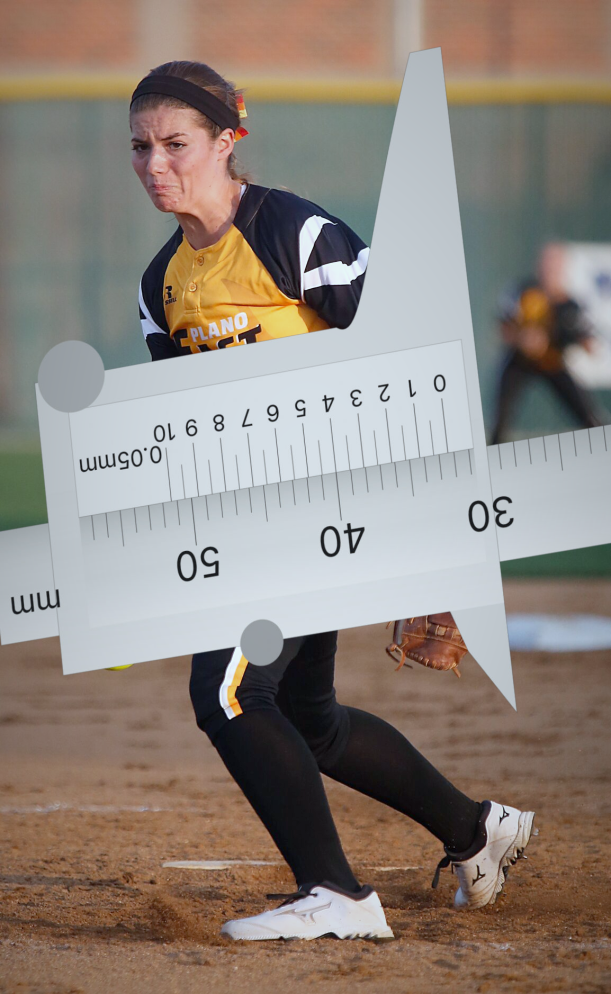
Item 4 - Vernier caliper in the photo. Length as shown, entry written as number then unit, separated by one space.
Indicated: 32.4 mm
